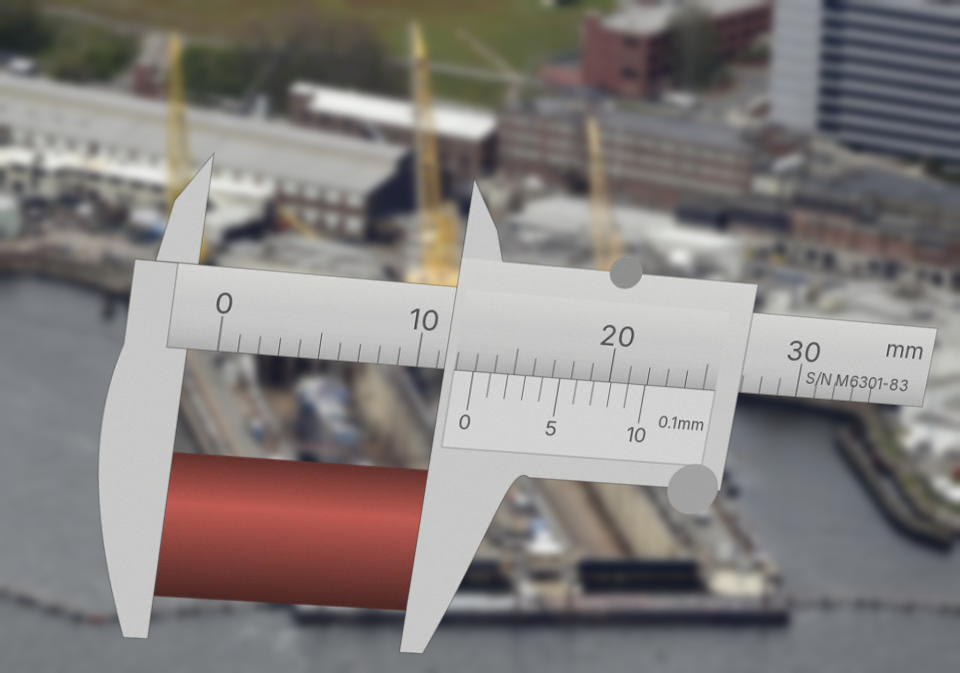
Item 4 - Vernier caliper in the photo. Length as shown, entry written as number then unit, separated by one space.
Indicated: 12.9 mm
